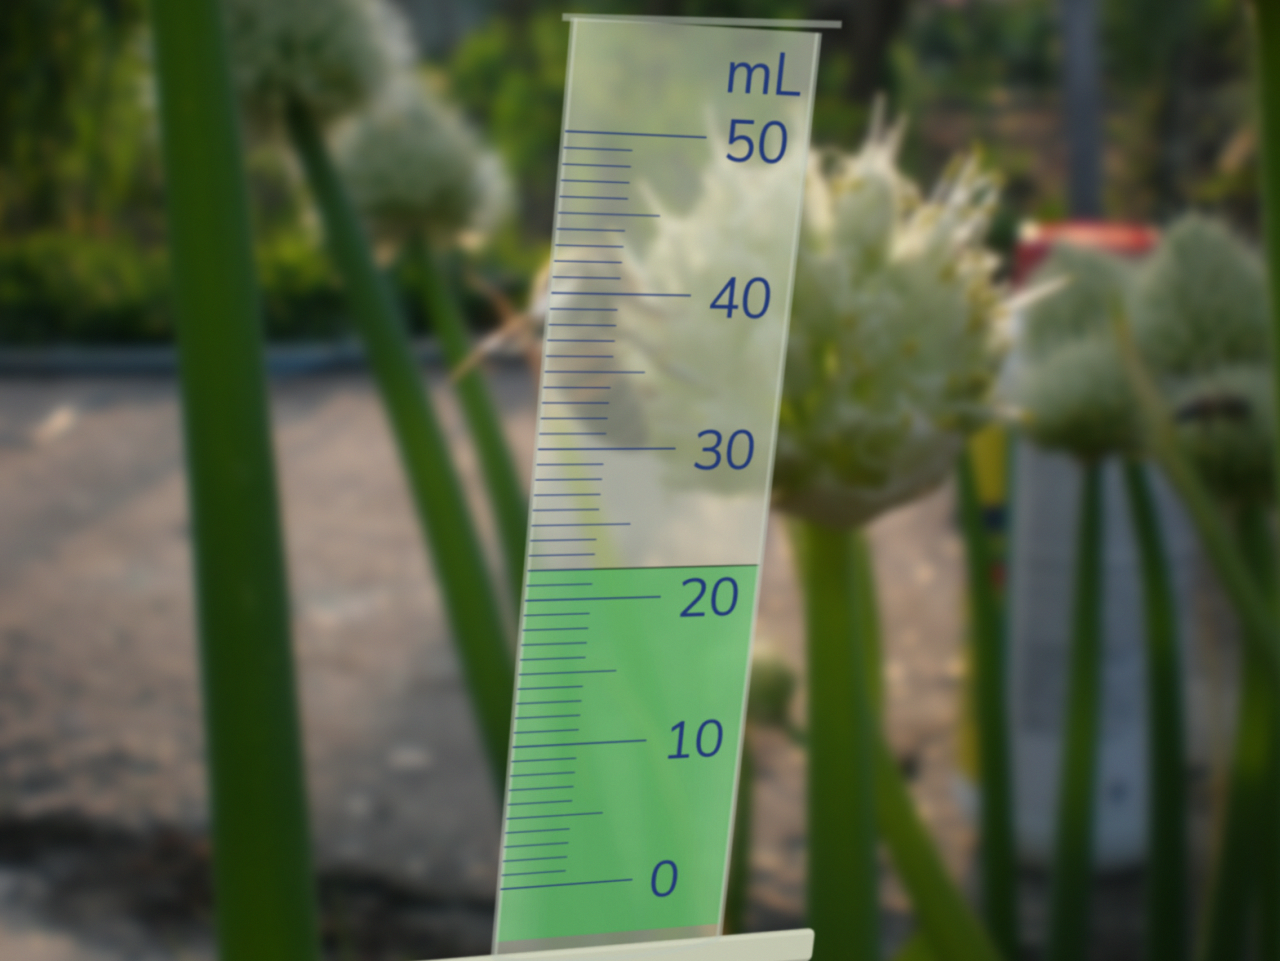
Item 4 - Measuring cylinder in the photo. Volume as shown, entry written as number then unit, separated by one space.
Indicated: 22 mL
